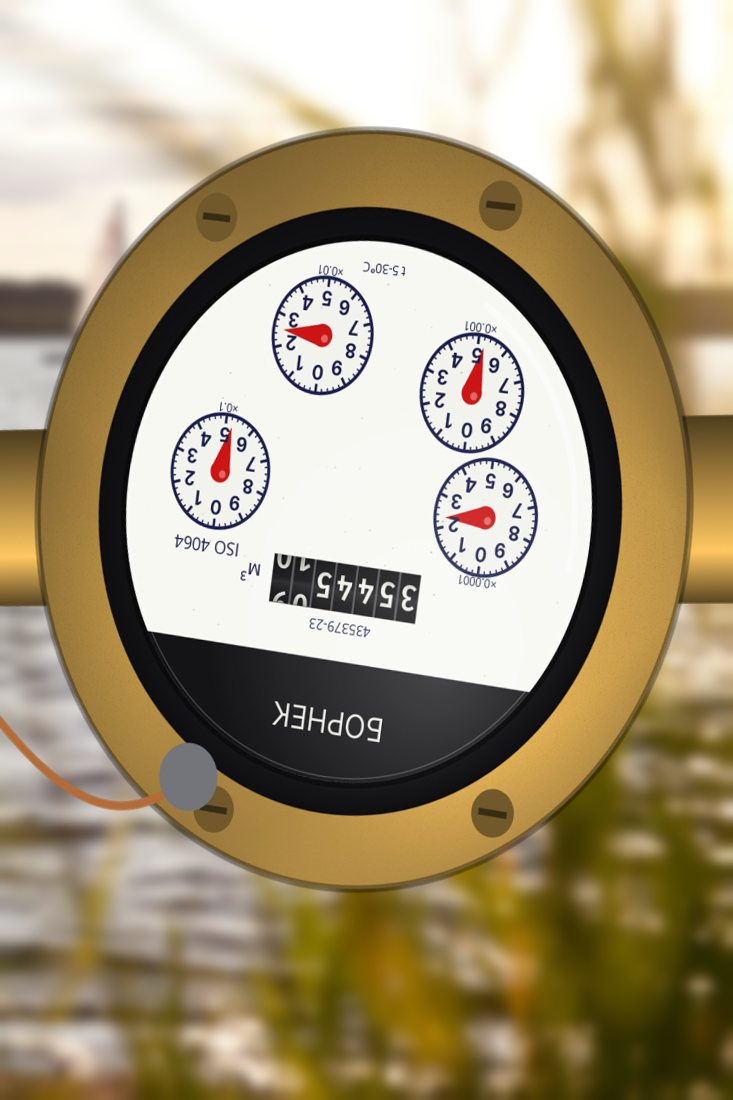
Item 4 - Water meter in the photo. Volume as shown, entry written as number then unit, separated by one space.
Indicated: 3544509.5252 m³
